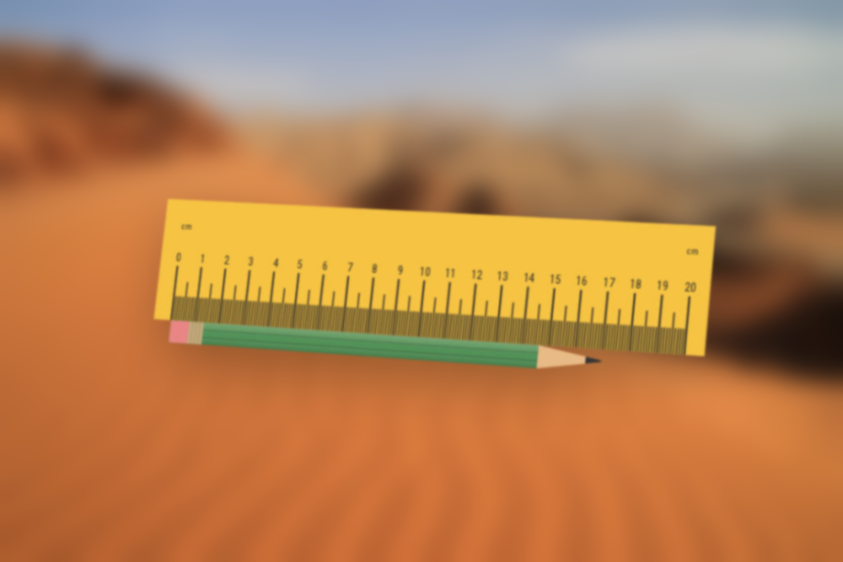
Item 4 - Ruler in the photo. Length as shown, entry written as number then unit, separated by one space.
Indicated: 17 cm
